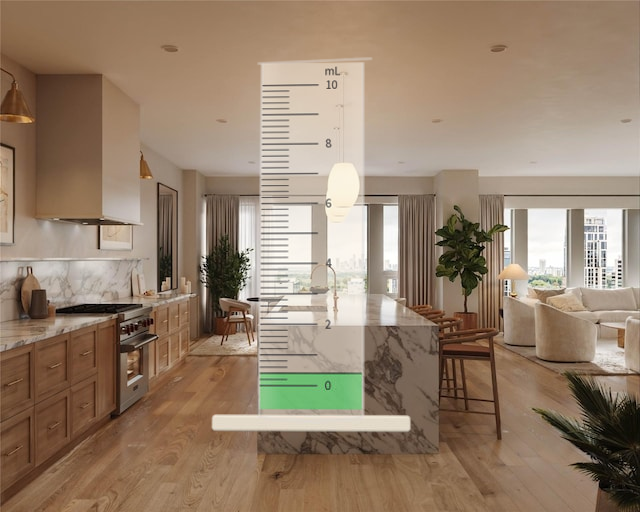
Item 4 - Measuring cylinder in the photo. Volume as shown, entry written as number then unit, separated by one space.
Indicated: 0.4 mL
